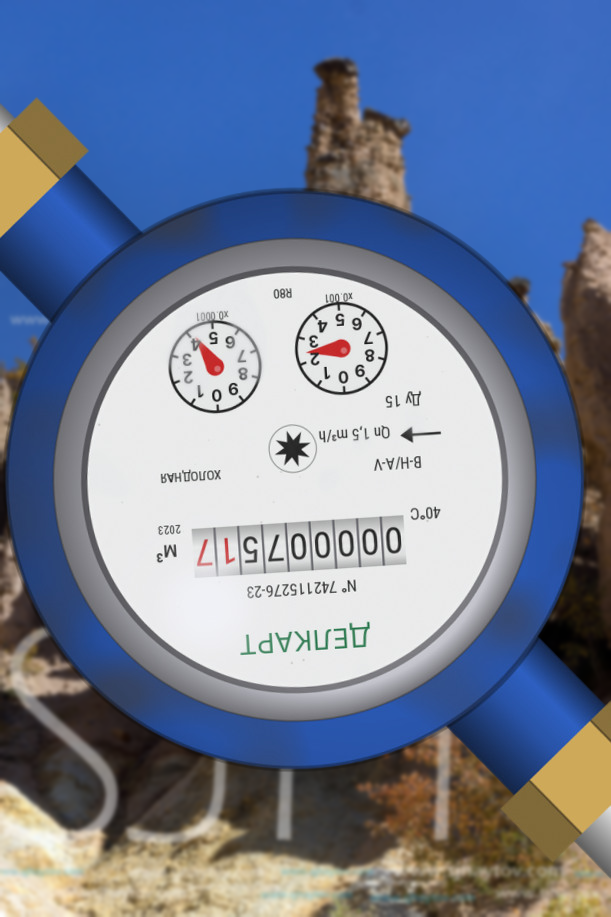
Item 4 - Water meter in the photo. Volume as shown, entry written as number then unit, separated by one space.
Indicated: 75.1724 m³
